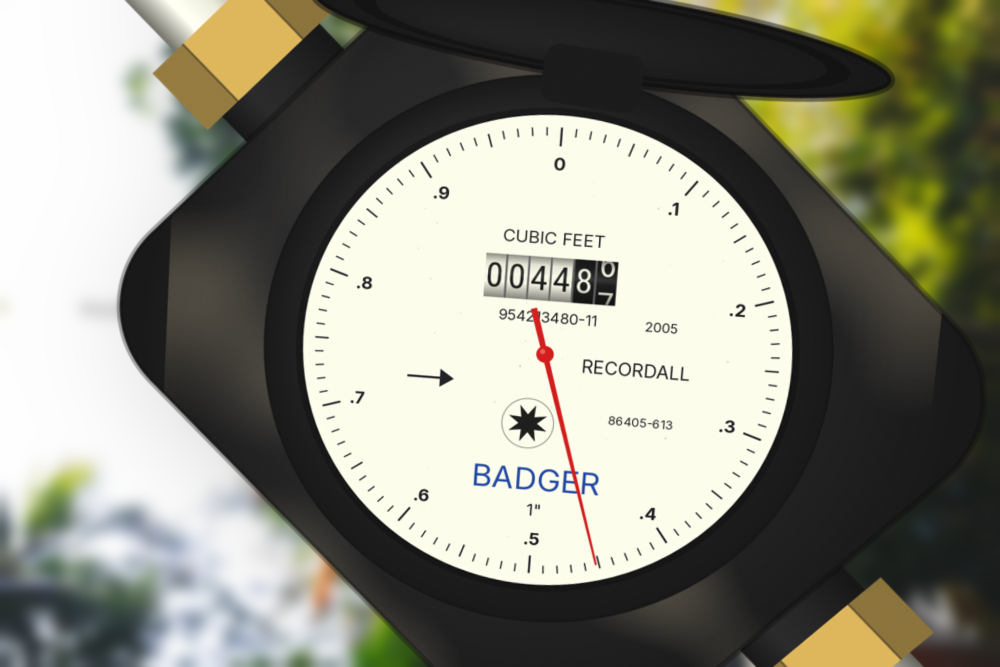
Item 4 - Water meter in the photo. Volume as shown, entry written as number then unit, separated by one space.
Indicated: 4486.45 ft³
